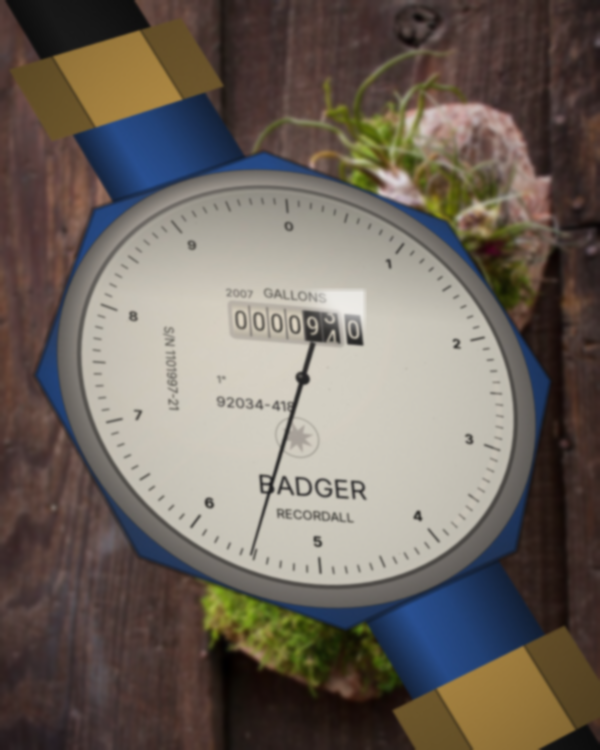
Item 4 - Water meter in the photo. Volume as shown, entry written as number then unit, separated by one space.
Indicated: 935.5 gal
